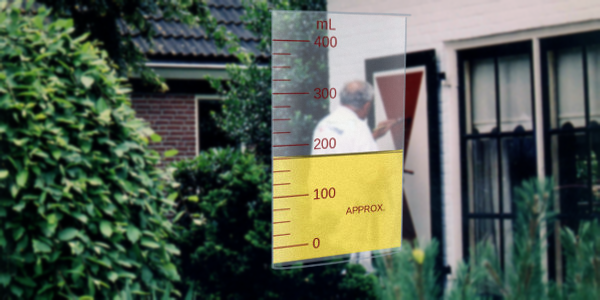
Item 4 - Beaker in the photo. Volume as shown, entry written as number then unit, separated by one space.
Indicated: 175 mL
